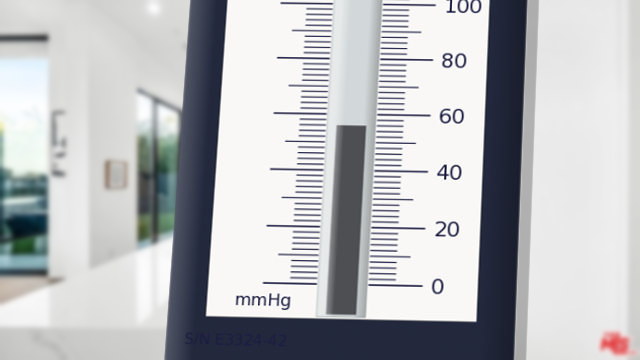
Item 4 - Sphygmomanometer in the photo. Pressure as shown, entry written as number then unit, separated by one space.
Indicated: 56 mmHg
